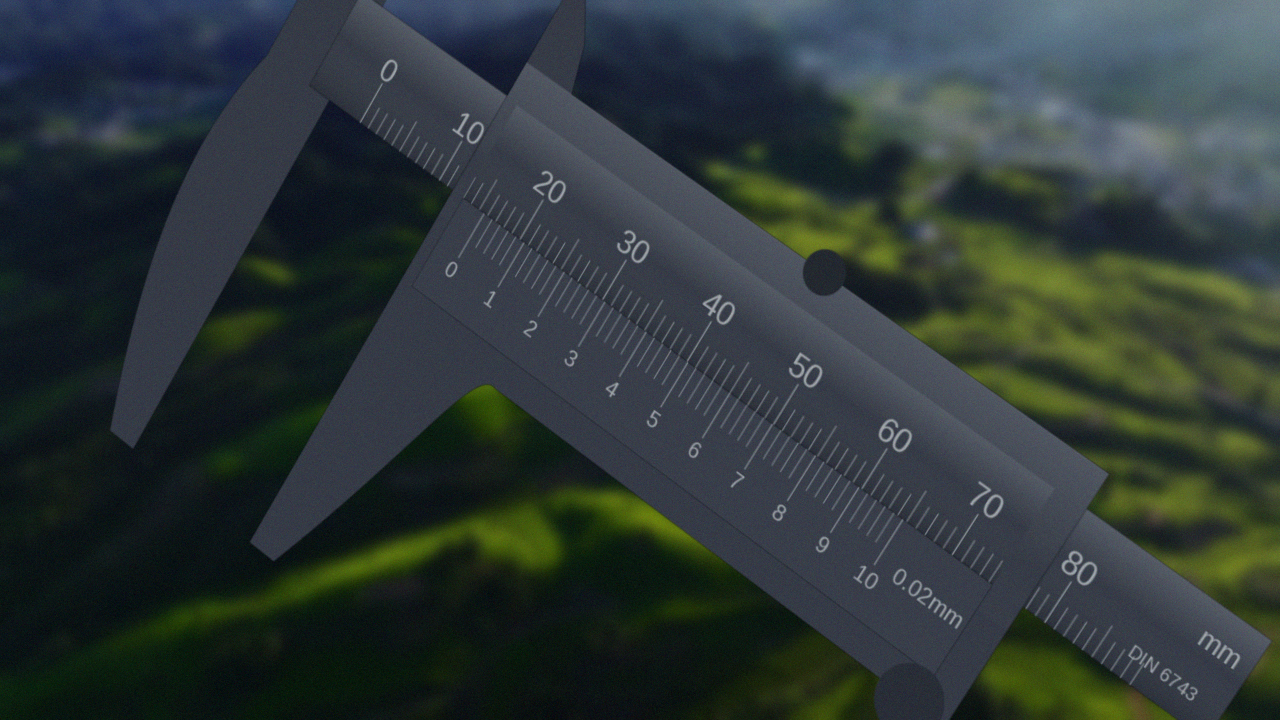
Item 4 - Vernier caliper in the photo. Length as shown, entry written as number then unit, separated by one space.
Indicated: 15.6 mm
